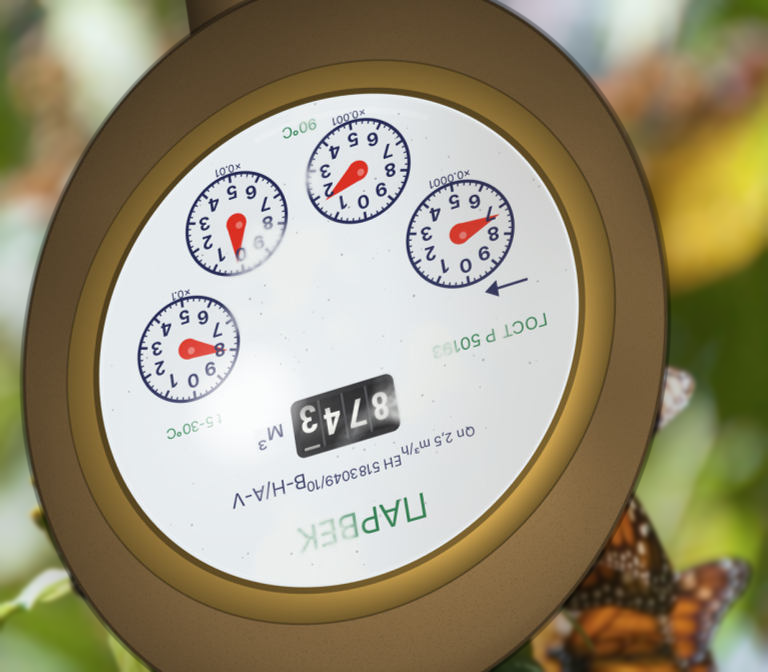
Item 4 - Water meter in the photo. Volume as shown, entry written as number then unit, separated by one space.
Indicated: 8742.8017 m³
